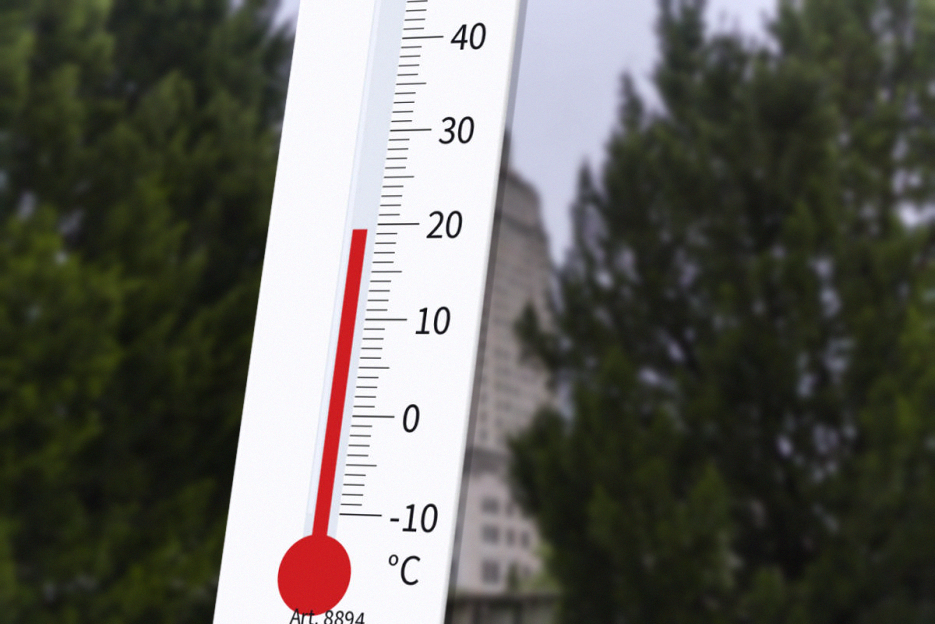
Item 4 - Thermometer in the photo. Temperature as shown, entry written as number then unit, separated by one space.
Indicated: 19.5 °C
